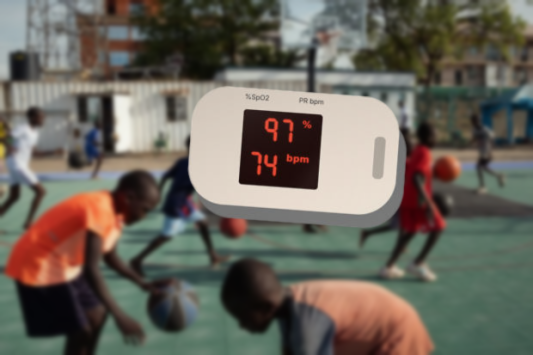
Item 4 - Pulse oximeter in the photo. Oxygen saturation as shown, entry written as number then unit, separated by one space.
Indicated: 97 %
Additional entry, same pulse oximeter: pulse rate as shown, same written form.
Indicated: 74 bpm
